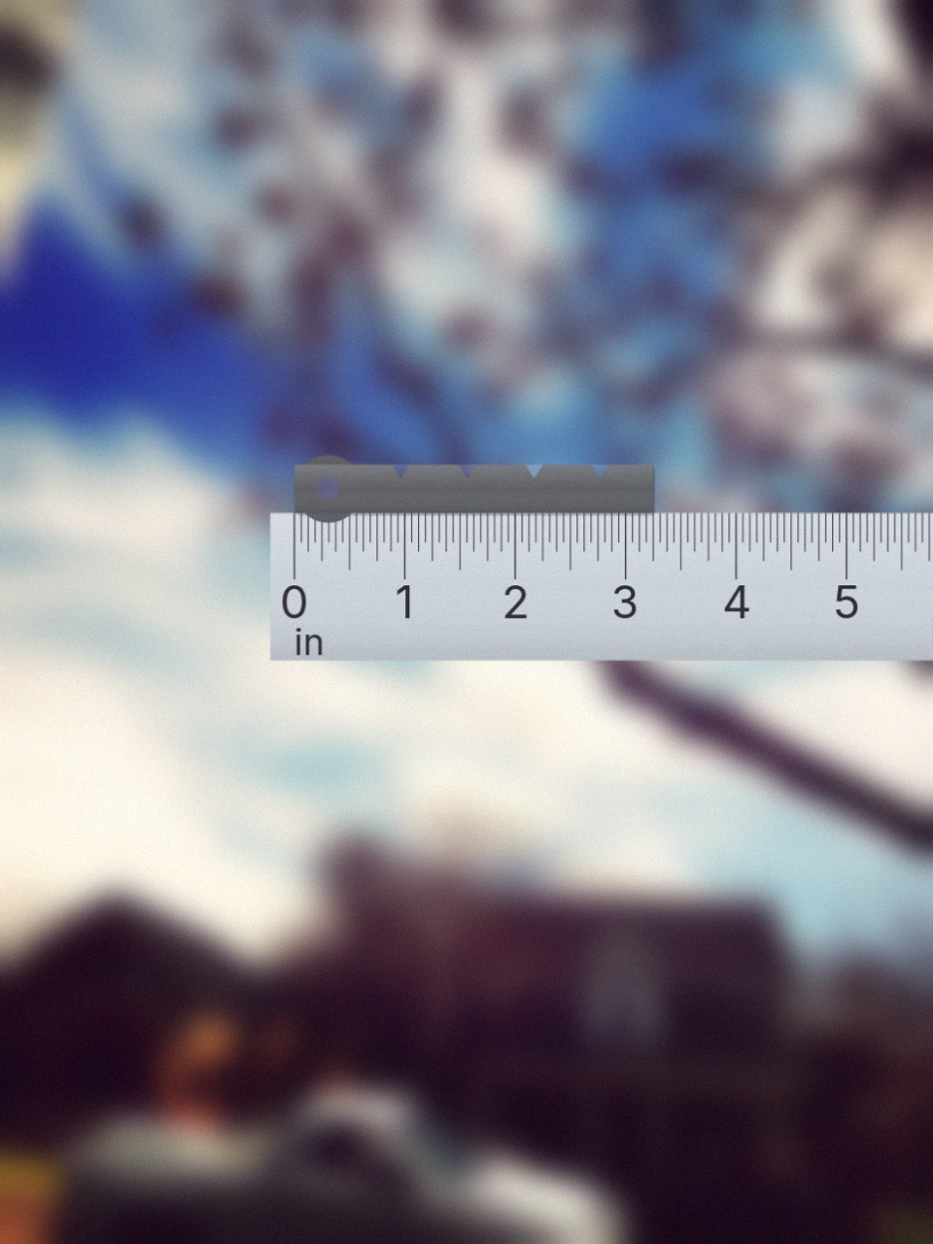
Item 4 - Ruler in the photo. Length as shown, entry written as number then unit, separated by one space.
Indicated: 3.25 in
